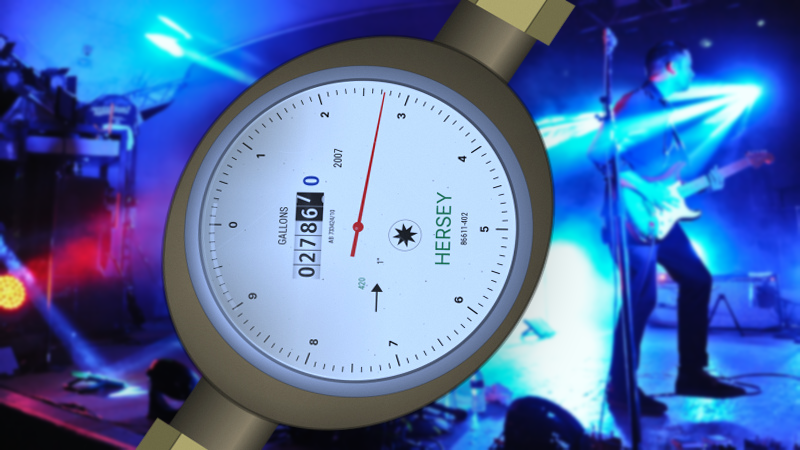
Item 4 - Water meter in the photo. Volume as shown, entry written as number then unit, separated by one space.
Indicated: 278672.7 gal
